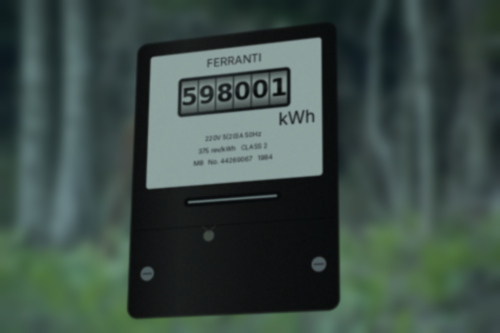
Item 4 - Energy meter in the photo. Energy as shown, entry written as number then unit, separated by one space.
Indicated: 598001 kWh
